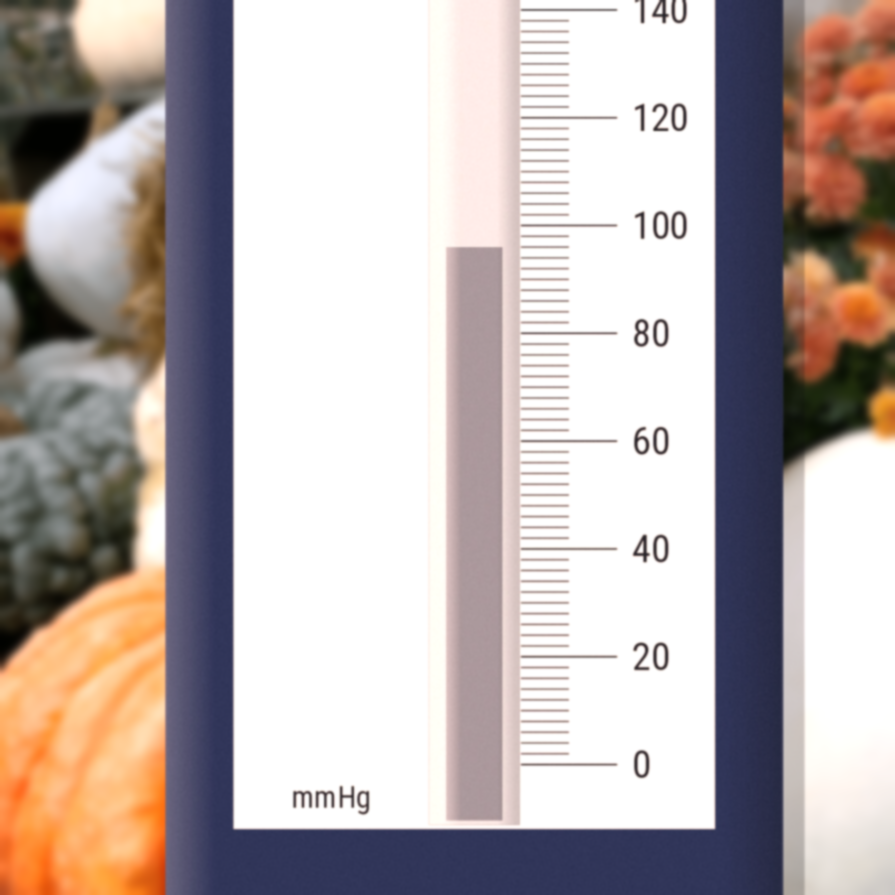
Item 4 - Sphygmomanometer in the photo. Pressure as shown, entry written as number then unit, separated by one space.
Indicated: 96 mmHg
